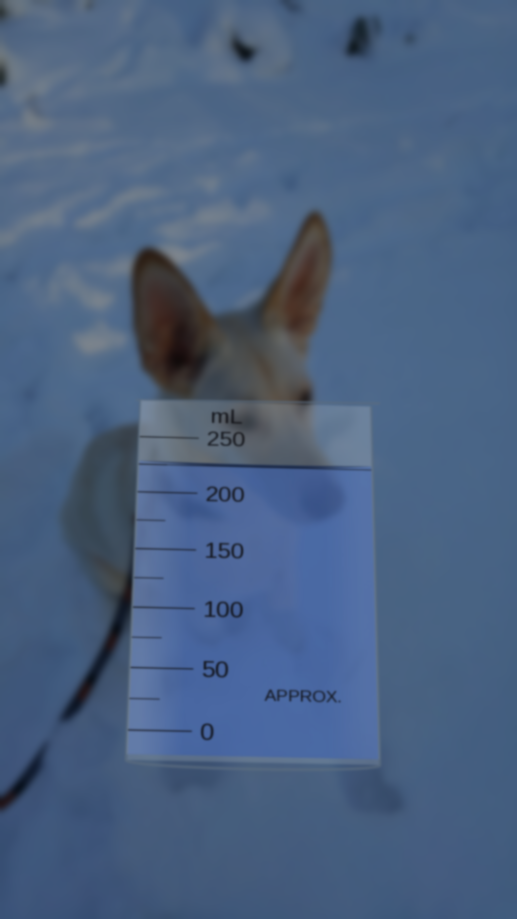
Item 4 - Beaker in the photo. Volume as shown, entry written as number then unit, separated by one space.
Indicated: 225 mL
